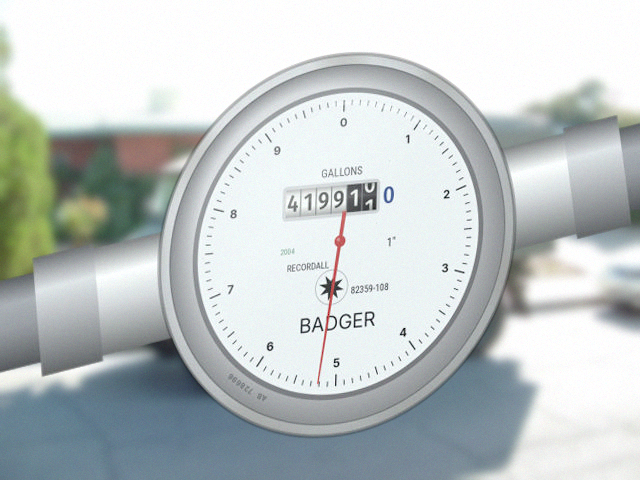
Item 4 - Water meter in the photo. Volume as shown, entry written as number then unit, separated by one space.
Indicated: 4199105.2 gal
